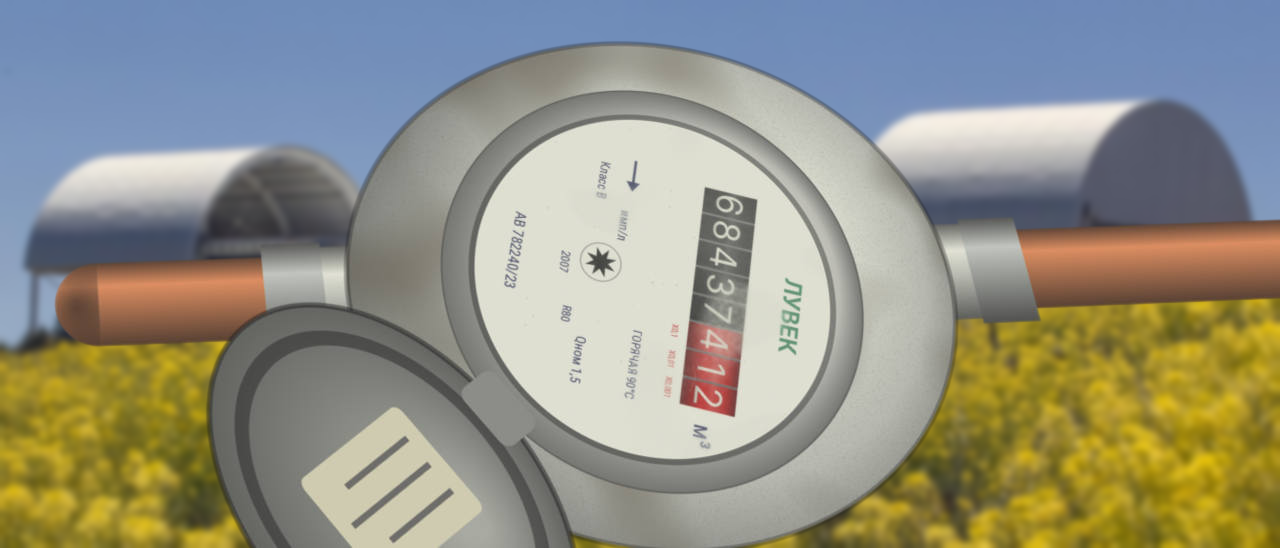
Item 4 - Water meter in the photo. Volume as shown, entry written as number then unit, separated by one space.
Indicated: 68437.412 m³
